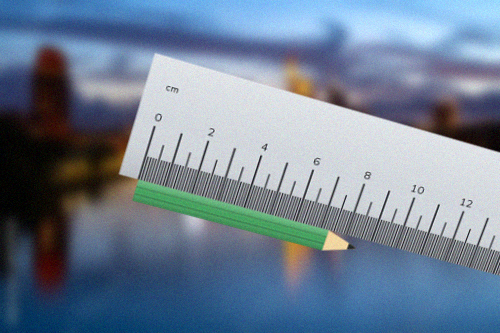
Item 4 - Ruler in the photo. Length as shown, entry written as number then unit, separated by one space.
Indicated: 8.5 cm
